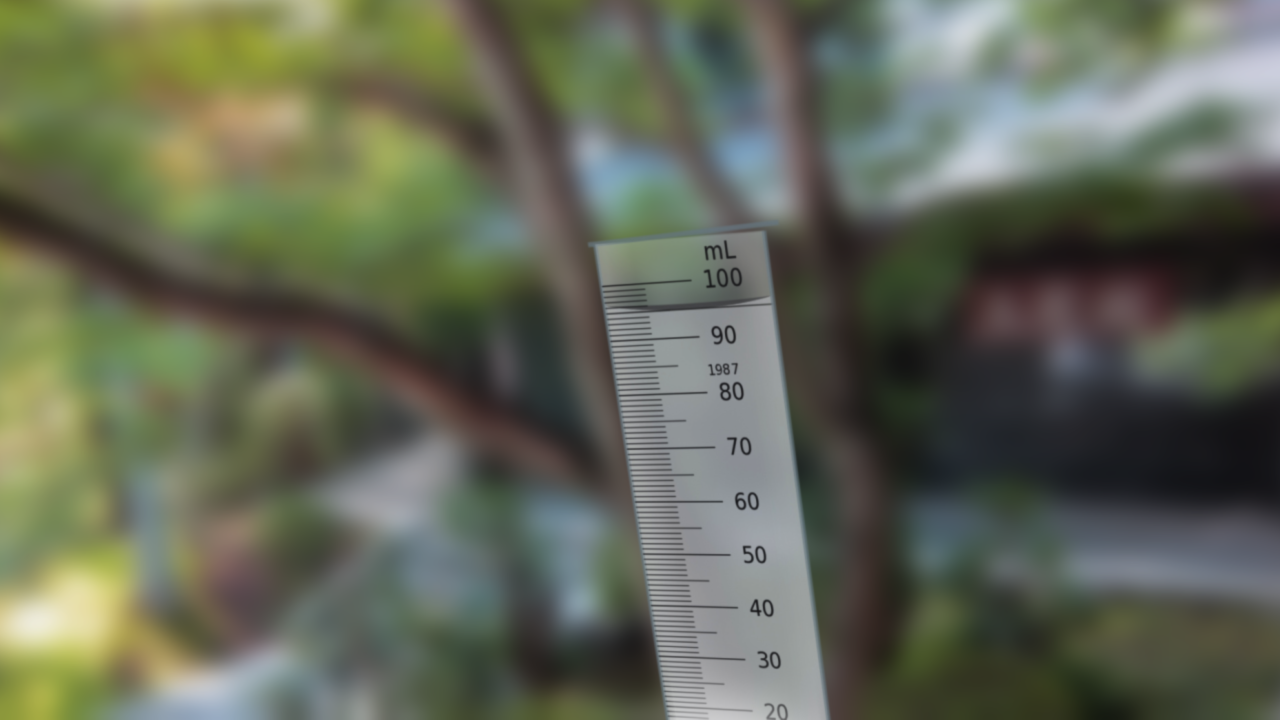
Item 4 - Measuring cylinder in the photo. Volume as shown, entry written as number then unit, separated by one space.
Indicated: 95 mL
